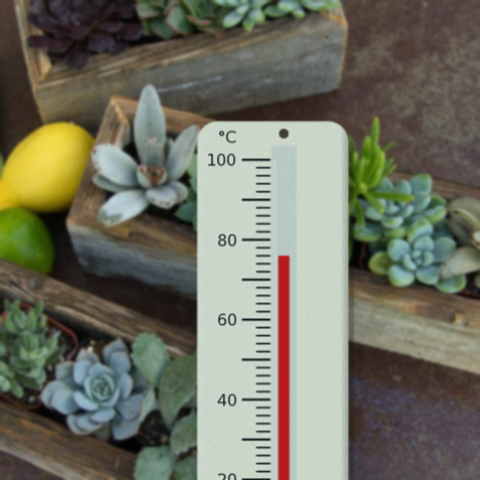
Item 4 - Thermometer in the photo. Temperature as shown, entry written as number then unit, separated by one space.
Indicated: 76 °C
